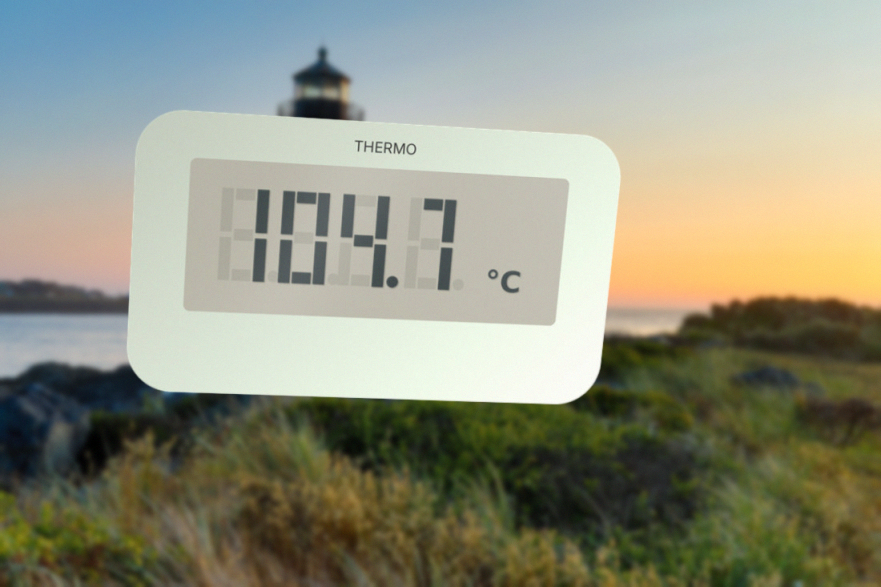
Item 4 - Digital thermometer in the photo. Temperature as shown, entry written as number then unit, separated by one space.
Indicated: 104.7 °C
